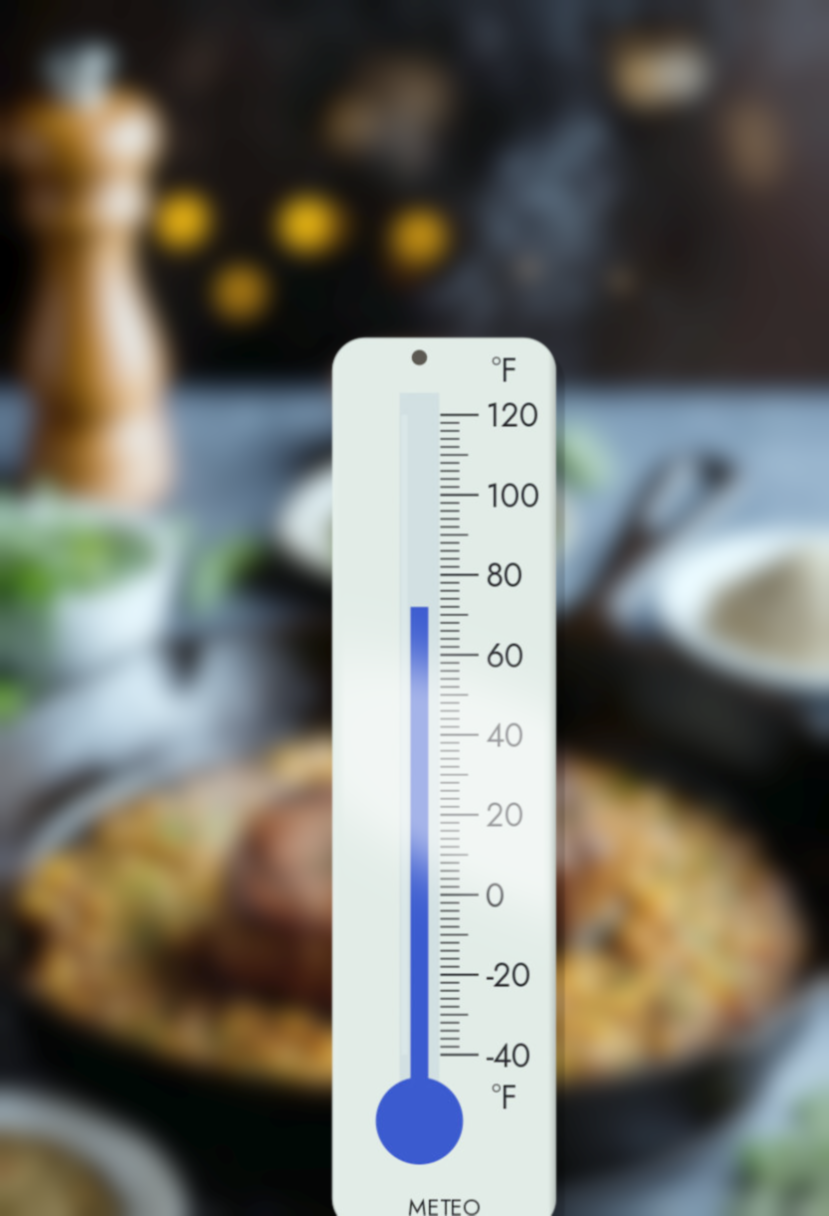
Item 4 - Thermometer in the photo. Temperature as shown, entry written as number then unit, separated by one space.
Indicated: 72 °F
